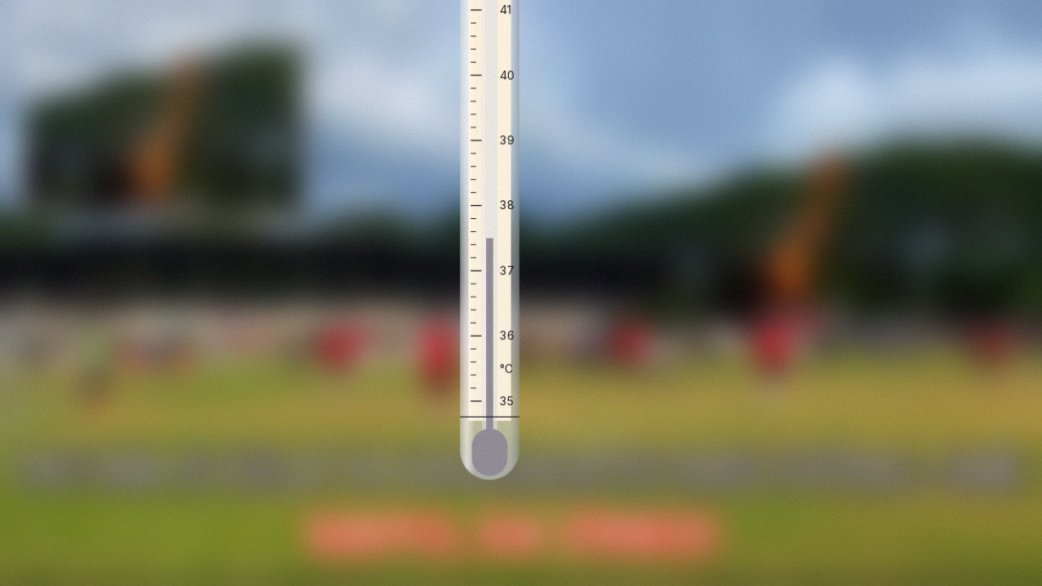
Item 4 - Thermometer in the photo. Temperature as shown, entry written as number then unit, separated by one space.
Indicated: 37.5 °C
